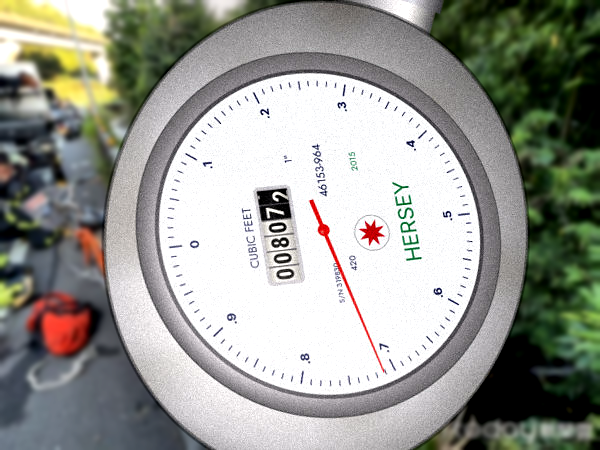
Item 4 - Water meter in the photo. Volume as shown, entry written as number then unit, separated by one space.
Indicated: 8071.71 ft³
